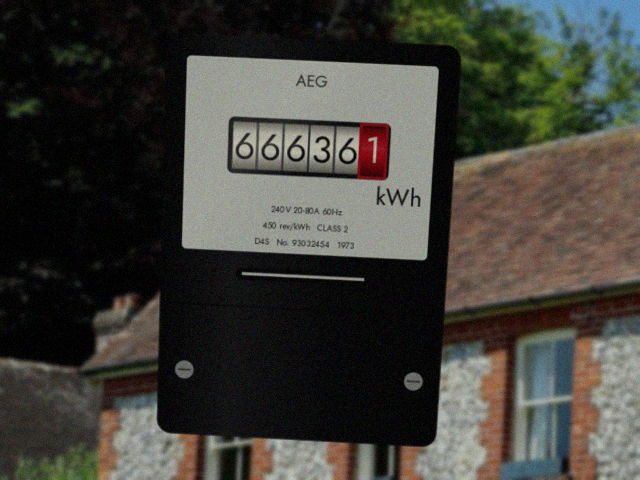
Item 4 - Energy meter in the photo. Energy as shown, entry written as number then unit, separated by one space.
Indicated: 66636.1 kWh
